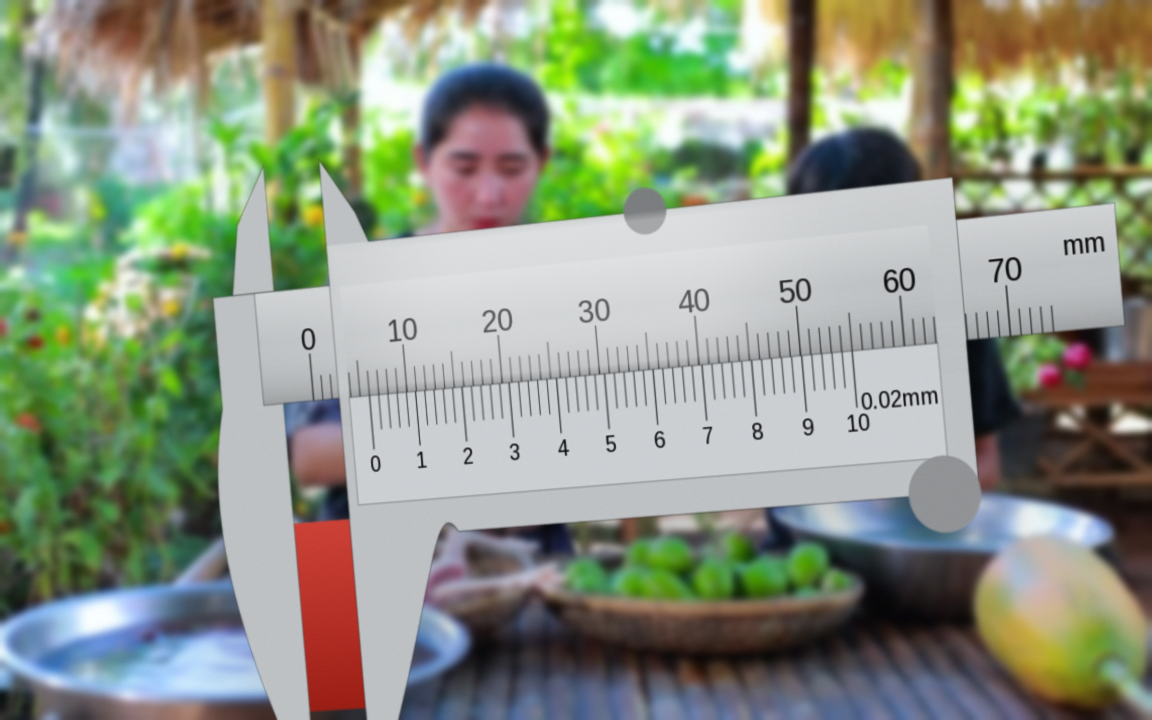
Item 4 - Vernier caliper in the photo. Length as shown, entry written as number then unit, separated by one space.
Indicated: 6.0 mm
